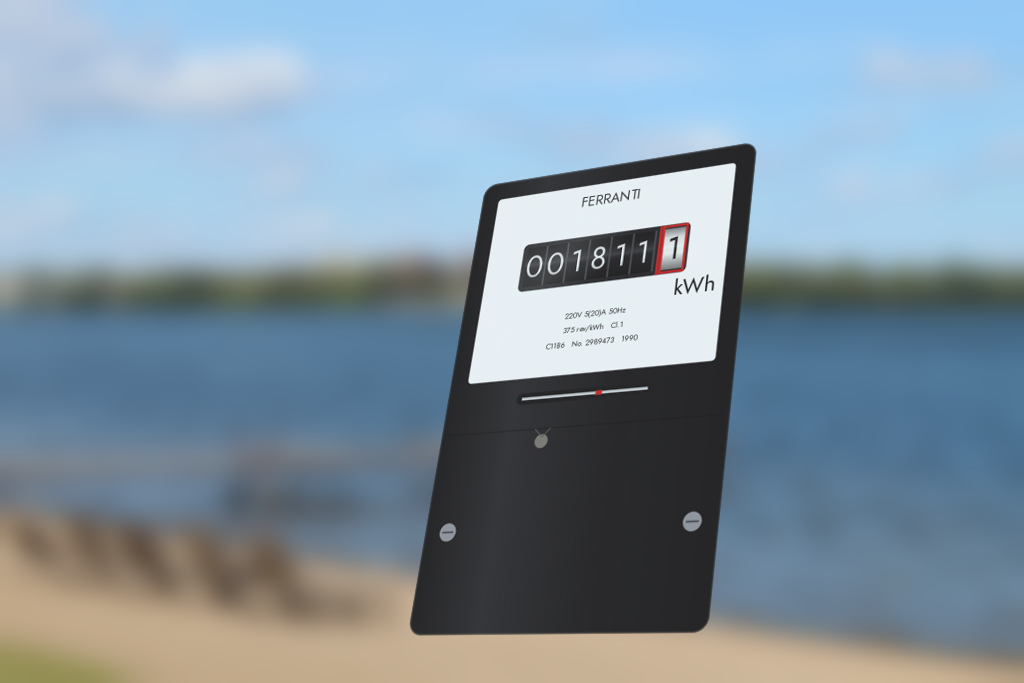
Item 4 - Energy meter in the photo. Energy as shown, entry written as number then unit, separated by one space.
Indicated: 1811.1 kWh
